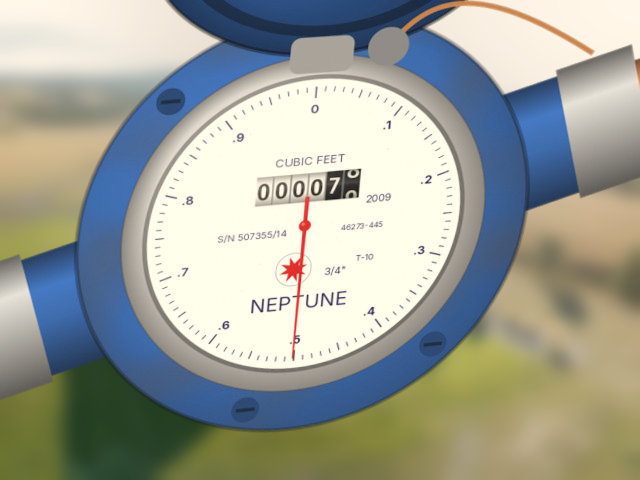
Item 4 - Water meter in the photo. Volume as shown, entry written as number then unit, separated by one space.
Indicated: 78.50 ft³
